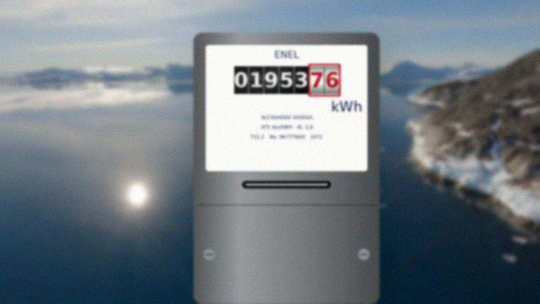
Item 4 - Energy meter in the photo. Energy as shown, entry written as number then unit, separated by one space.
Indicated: 1953.76 kWh
